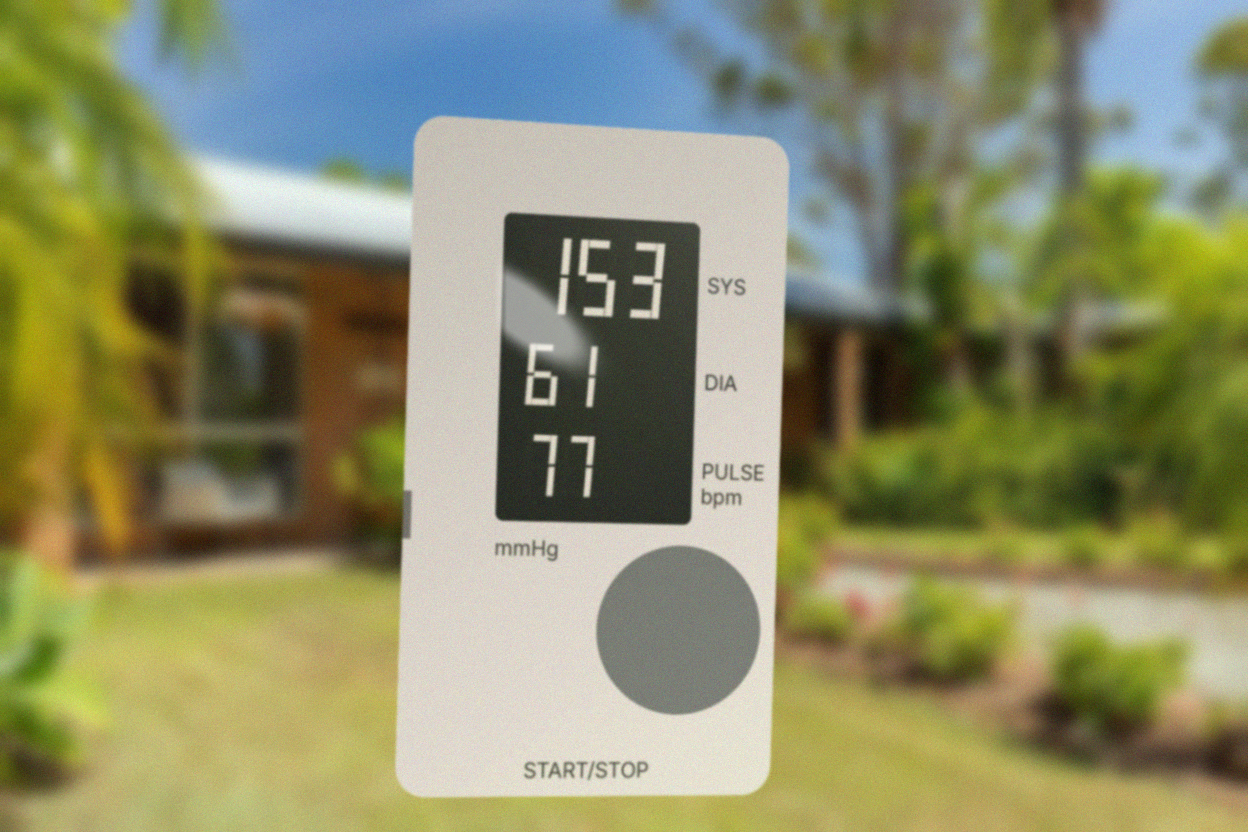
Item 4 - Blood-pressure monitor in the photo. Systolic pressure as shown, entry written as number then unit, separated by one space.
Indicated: 153 mmHg
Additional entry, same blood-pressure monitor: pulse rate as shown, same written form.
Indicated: 77 bpm
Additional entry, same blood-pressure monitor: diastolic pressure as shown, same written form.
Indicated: 61 mmHg
